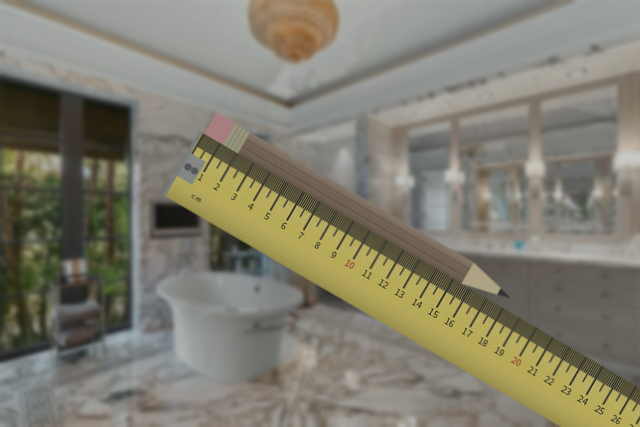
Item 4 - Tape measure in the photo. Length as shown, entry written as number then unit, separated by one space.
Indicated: 18 cm
